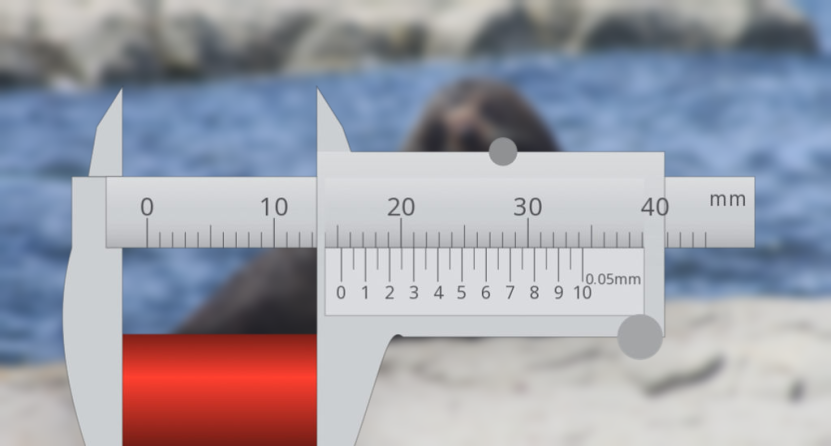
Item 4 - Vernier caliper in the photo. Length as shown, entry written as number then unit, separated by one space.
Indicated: 15.3 mm
